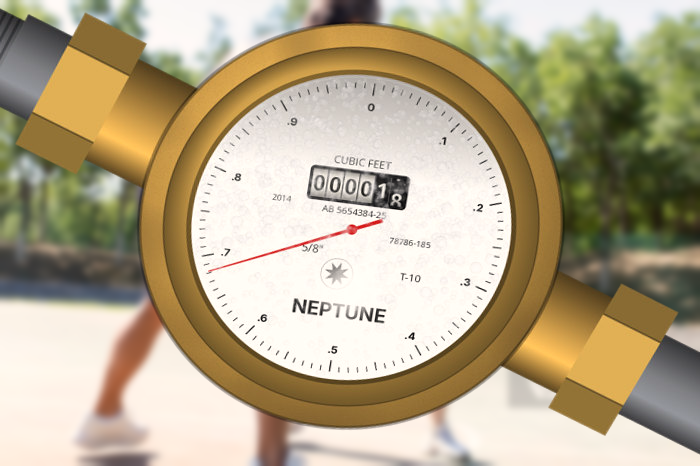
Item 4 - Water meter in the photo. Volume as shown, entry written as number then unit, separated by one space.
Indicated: 17.68 ft³
